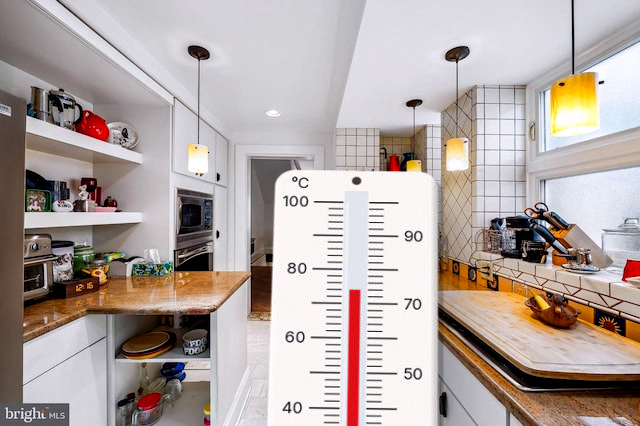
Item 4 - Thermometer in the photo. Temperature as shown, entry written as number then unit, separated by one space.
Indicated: 74 °C
